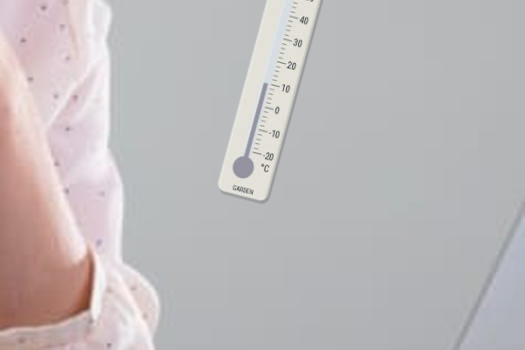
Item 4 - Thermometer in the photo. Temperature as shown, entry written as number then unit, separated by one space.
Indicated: 10 °C
